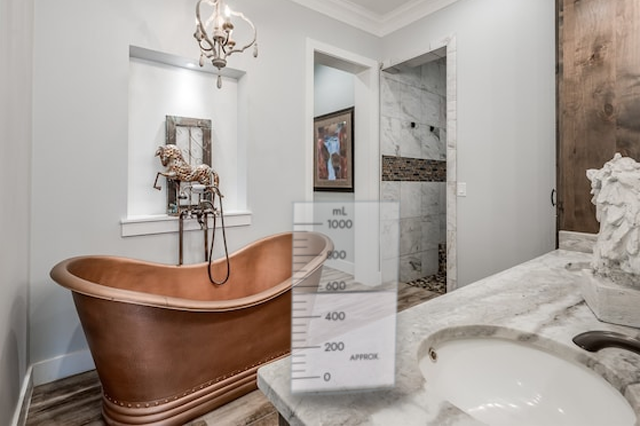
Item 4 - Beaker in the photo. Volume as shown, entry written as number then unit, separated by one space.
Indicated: 550 mL
